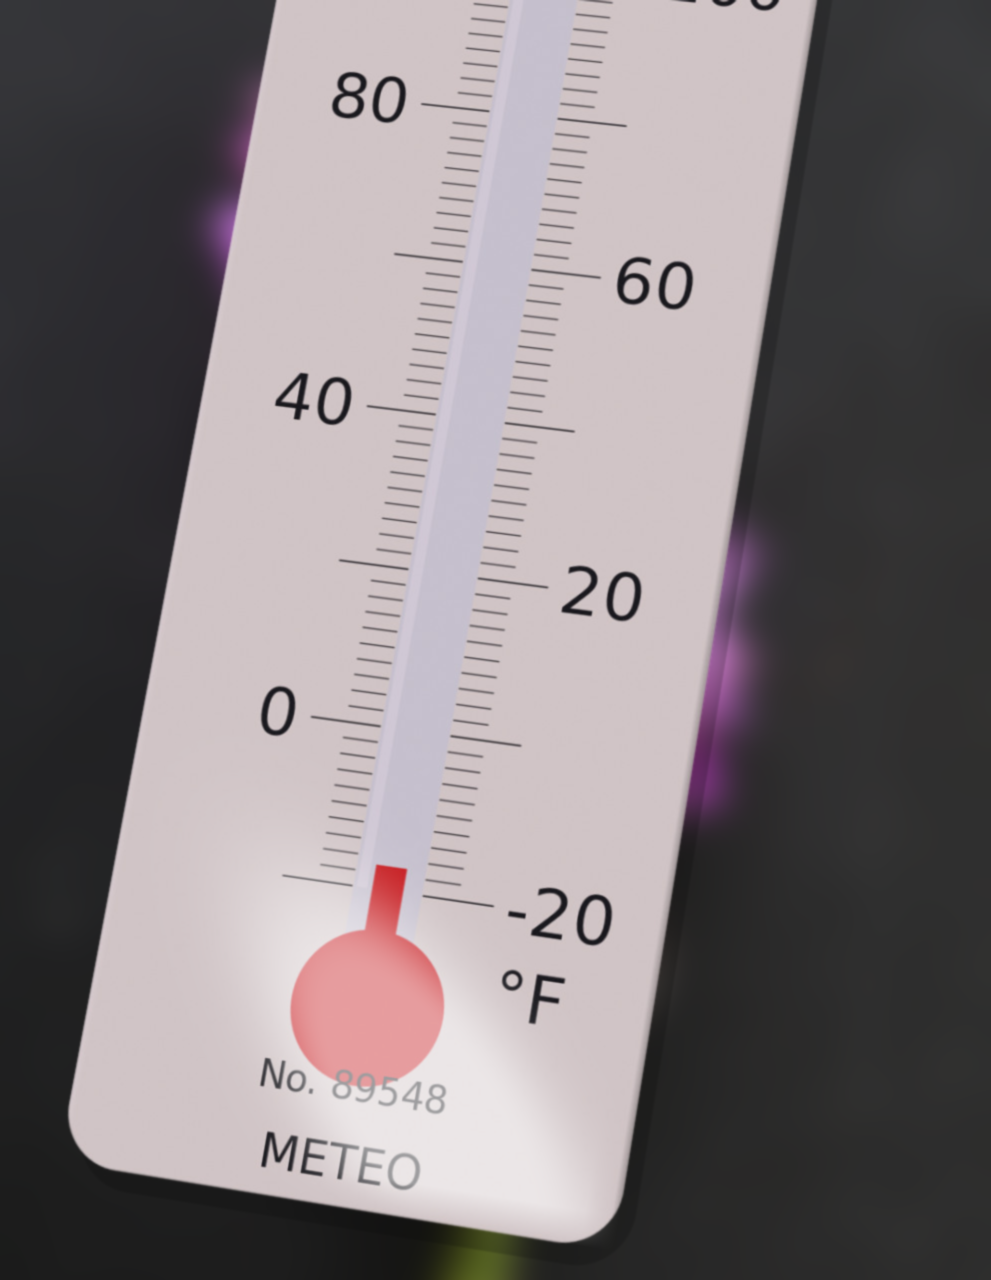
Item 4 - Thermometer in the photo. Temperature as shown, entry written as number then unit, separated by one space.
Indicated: -17 °F
